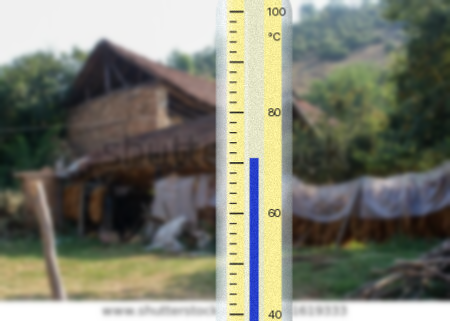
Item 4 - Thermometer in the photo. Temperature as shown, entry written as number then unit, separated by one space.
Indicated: 71 °C
